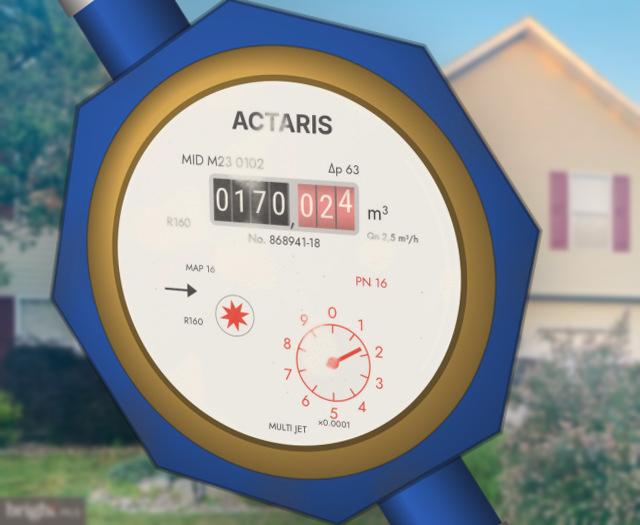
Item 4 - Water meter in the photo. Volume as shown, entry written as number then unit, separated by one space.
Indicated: 170.0241 m³
